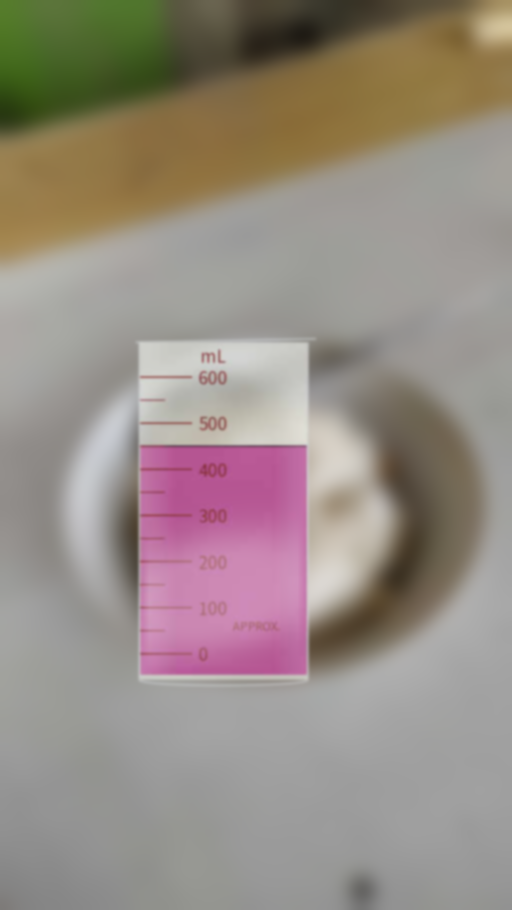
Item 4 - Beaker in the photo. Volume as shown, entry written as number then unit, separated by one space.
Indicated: 450 mL
